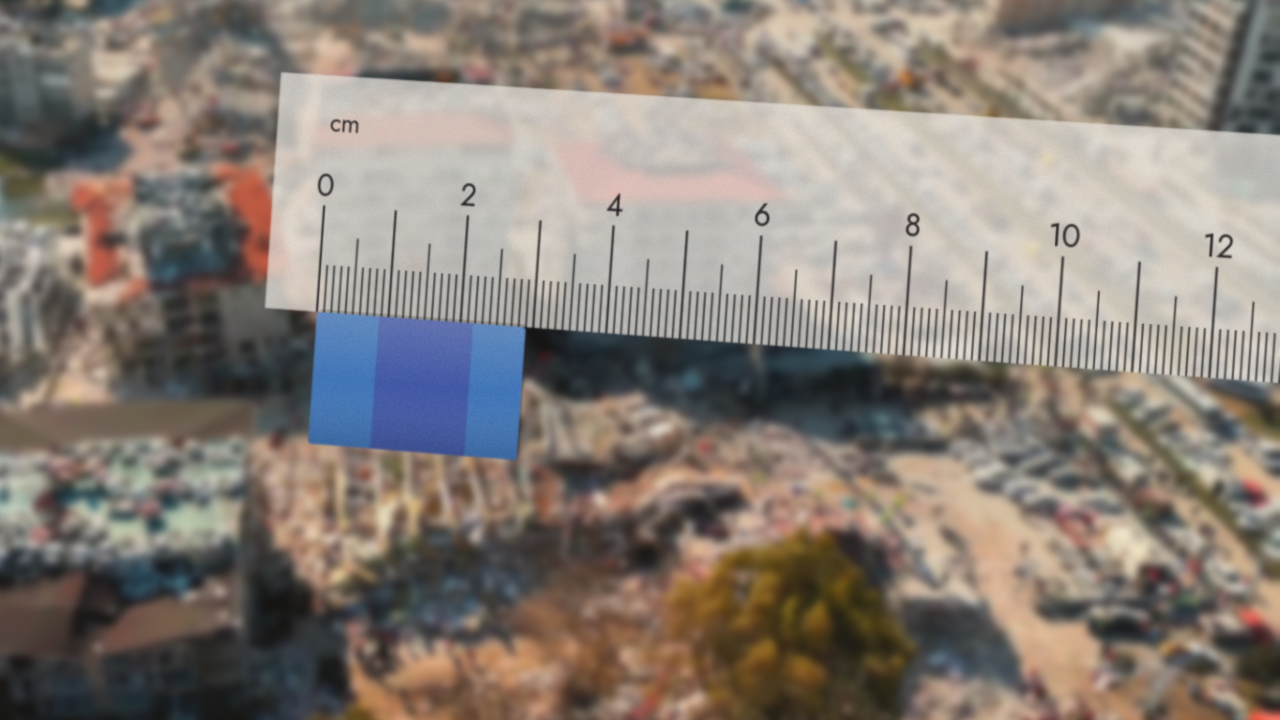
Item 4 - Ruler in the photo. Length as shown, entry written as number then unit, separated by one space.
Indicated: 2.9 cm
